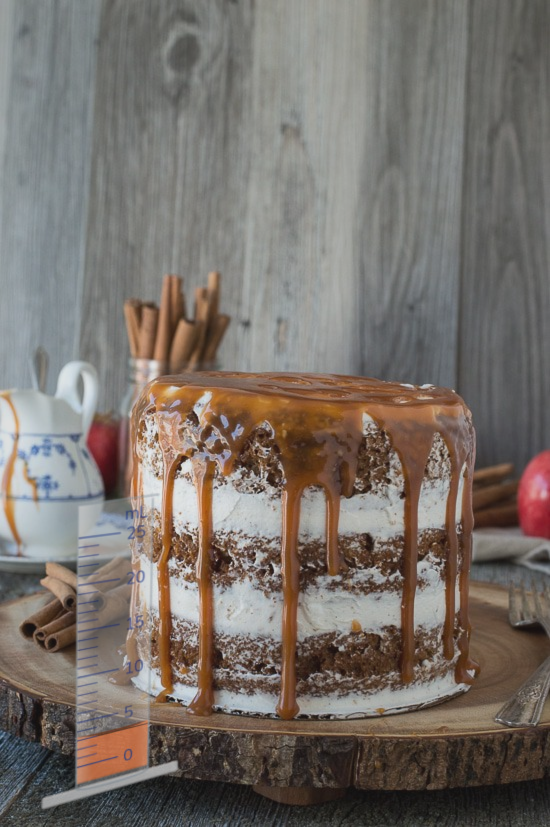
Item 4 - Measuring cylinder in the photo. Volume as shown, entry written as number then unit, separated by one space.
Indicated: 3 mL
